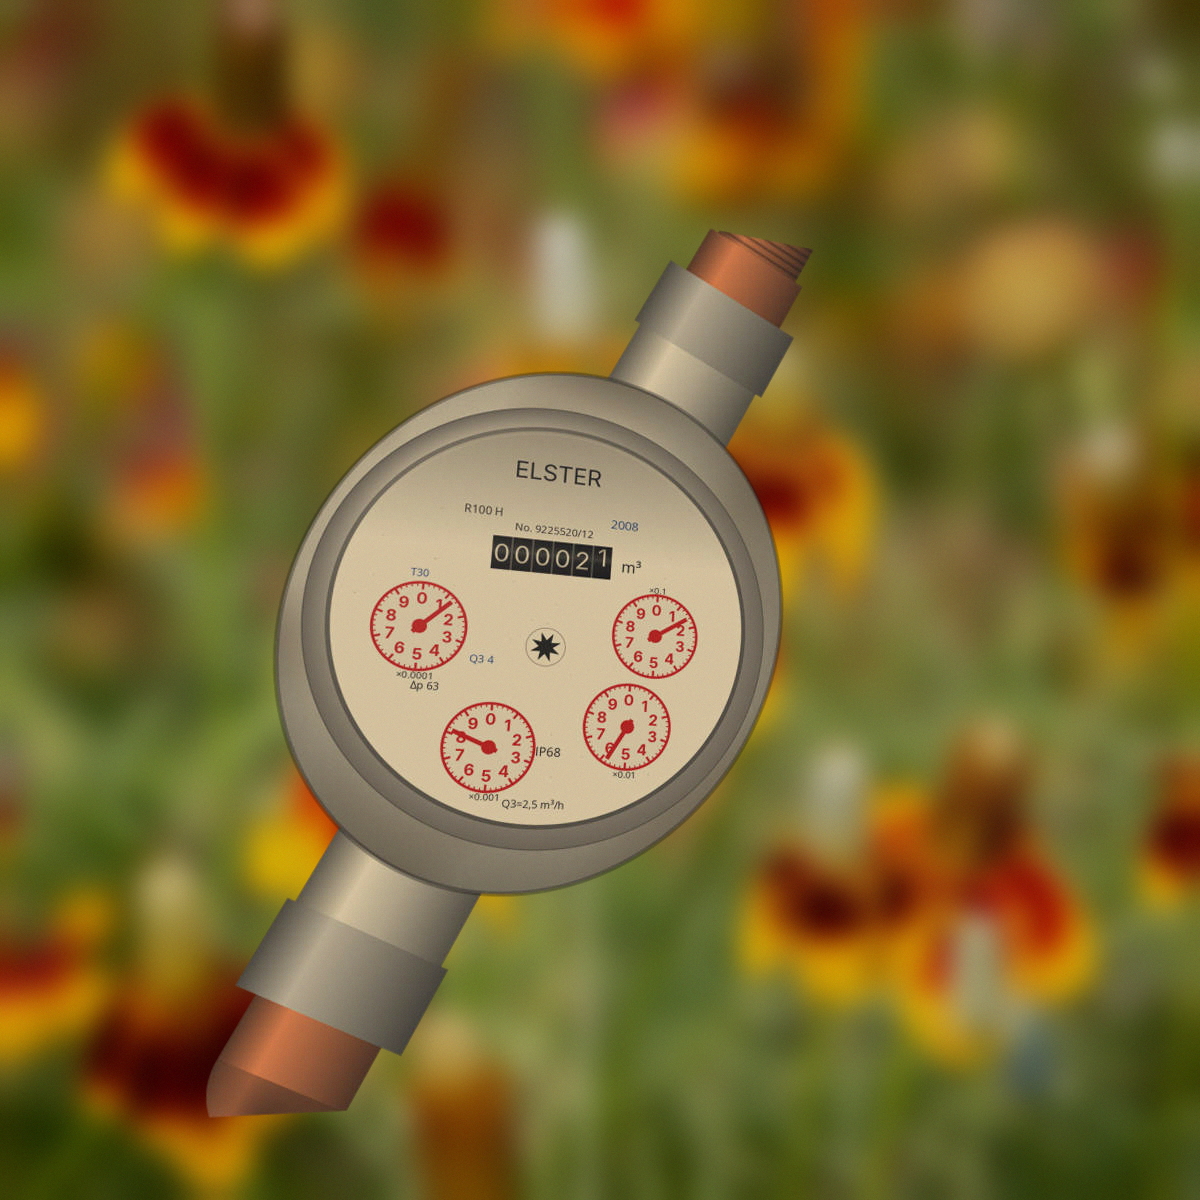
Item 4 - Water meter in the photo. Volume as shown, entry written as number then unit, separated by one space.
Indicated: 21.1581 m³
